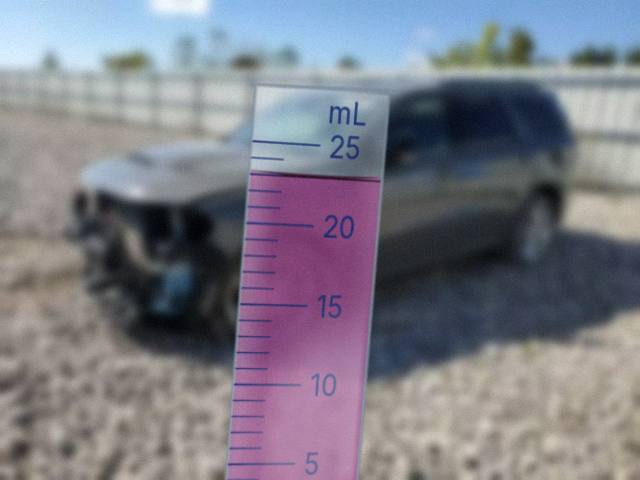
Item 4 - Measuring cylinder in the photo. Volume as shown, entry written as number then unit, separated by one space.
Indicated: 23 mL
